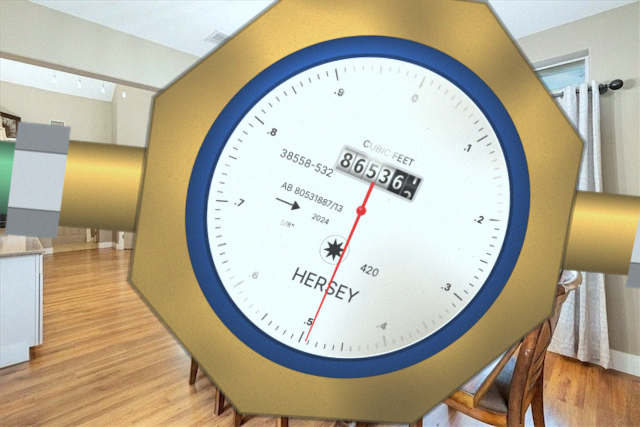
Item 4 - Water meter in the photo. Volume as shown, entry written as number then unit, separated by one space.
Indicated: 865361.49 ft³
